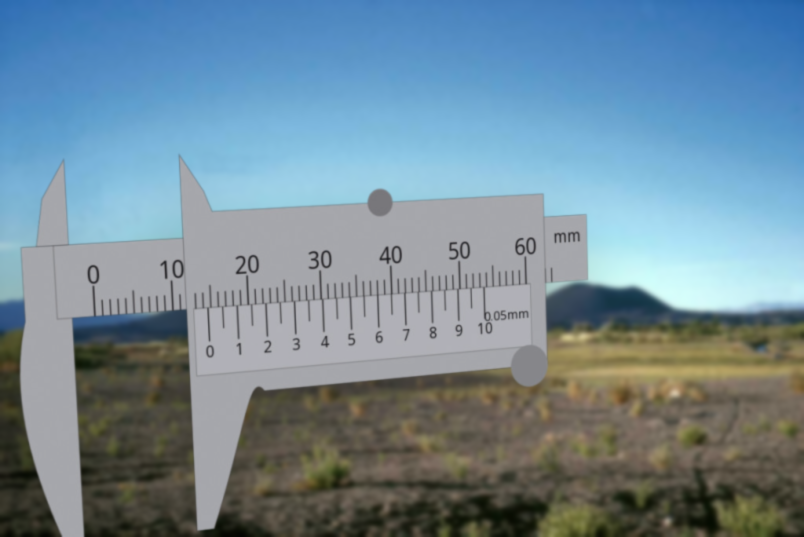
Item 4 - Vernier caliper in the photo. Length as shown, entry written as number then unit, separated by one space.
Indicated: 14.6 mm
